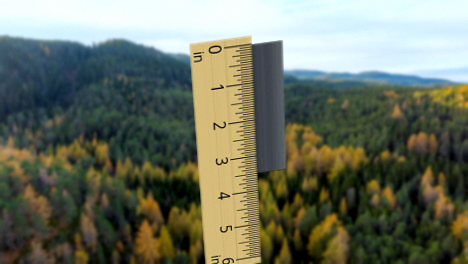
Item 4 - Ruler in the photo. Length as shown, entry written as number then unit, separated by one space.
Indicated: 3.5 in
